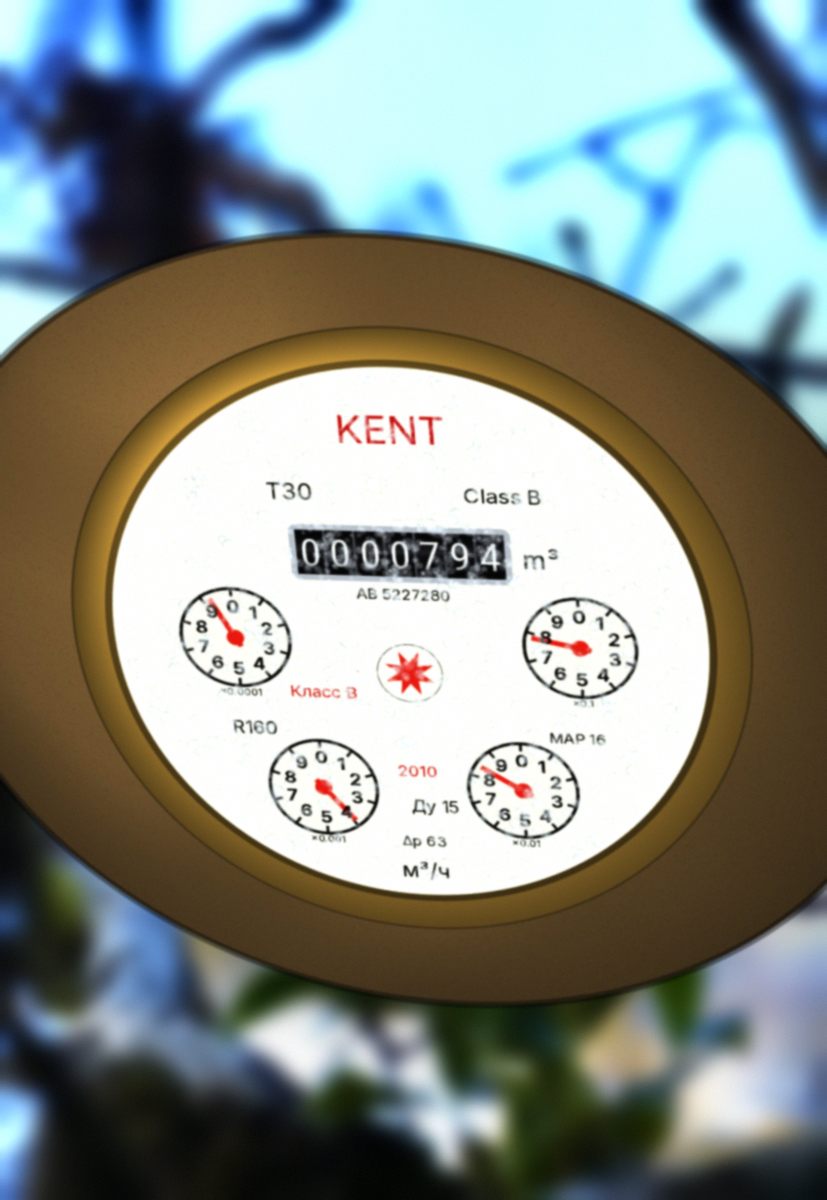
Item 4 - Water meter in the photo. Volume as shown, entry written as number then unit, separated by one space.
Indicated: 794.7839 m³
